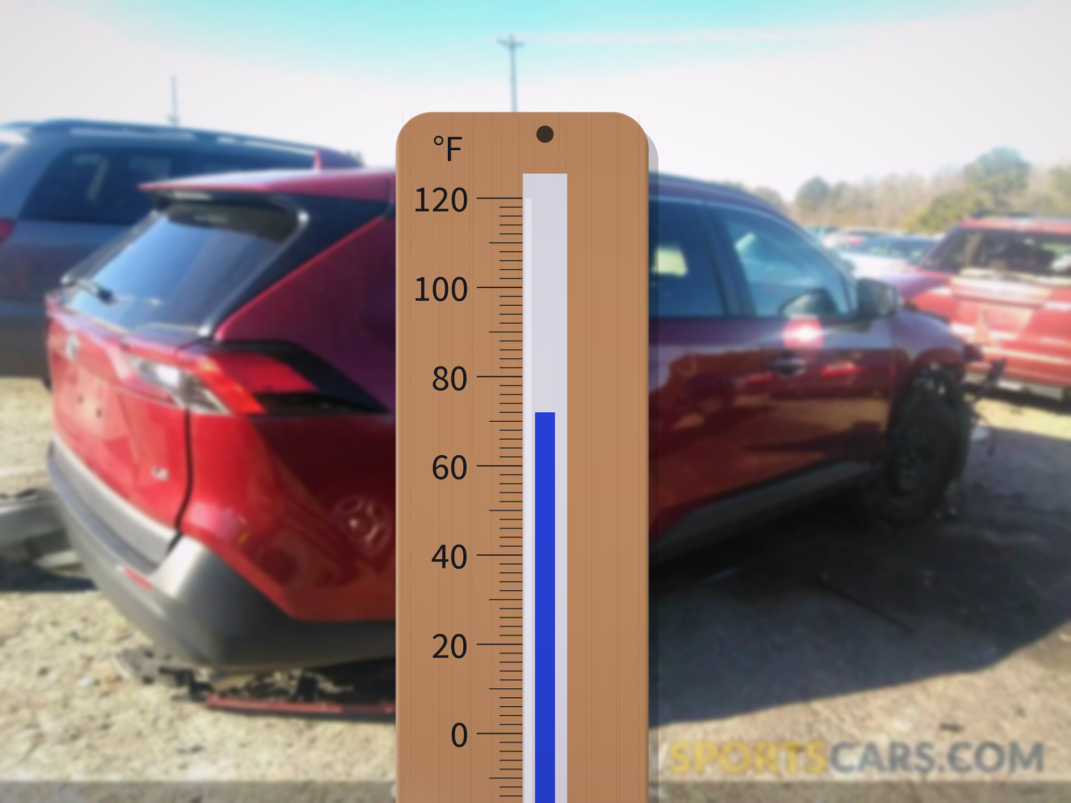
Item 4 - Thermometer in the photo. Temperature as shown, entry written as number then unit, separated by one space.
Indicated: 72 °F
